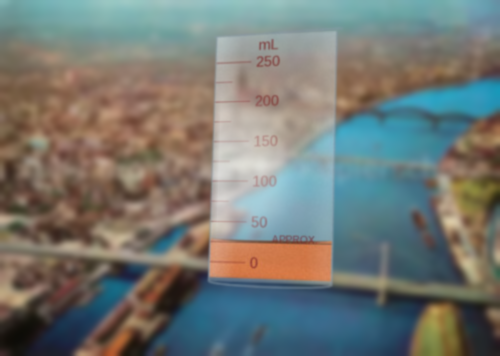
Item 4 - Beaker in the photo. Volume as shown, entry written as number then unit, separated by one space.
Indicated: 25 mL
